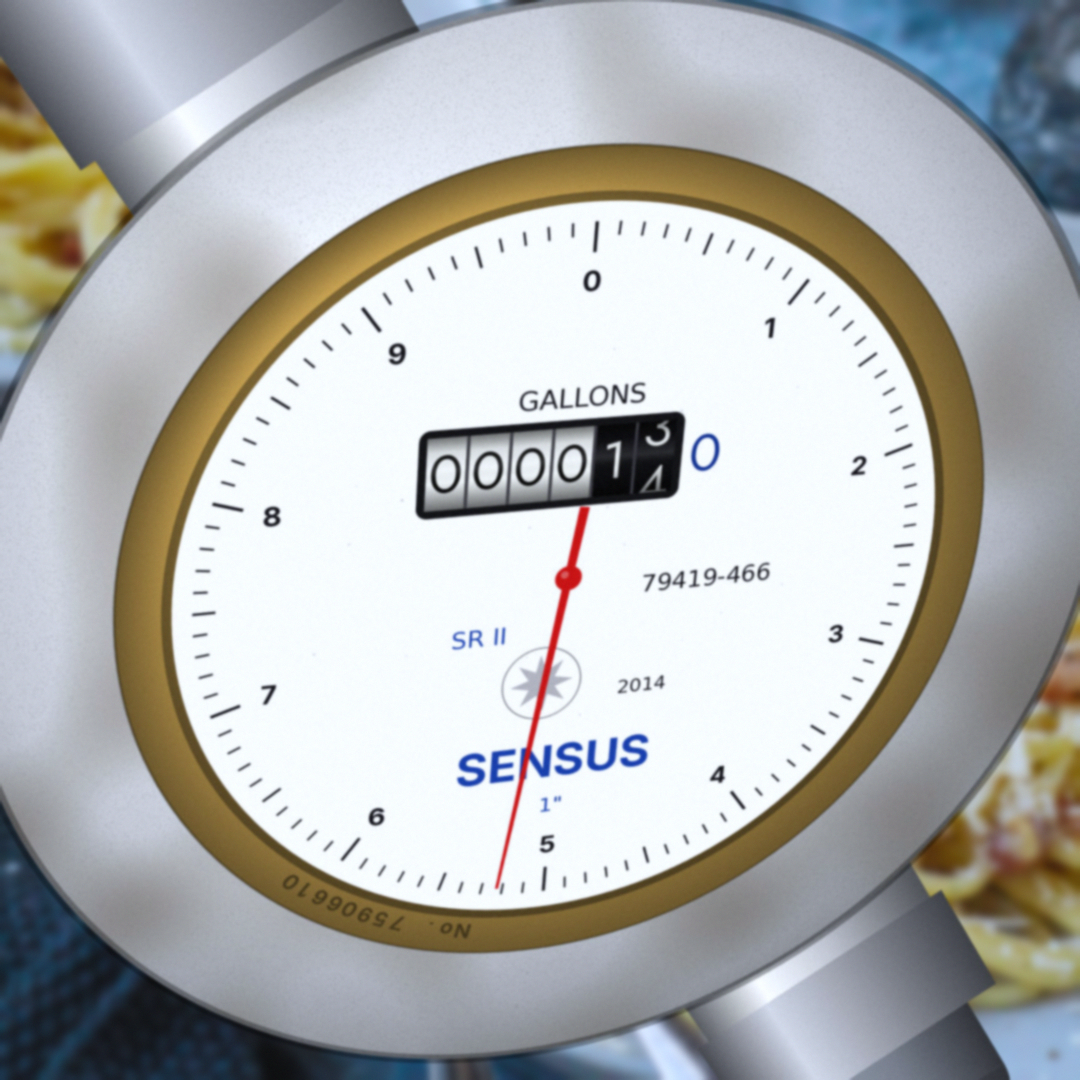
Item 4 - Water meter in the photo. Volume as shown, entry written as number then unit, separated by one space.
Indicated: 135.2 gal
